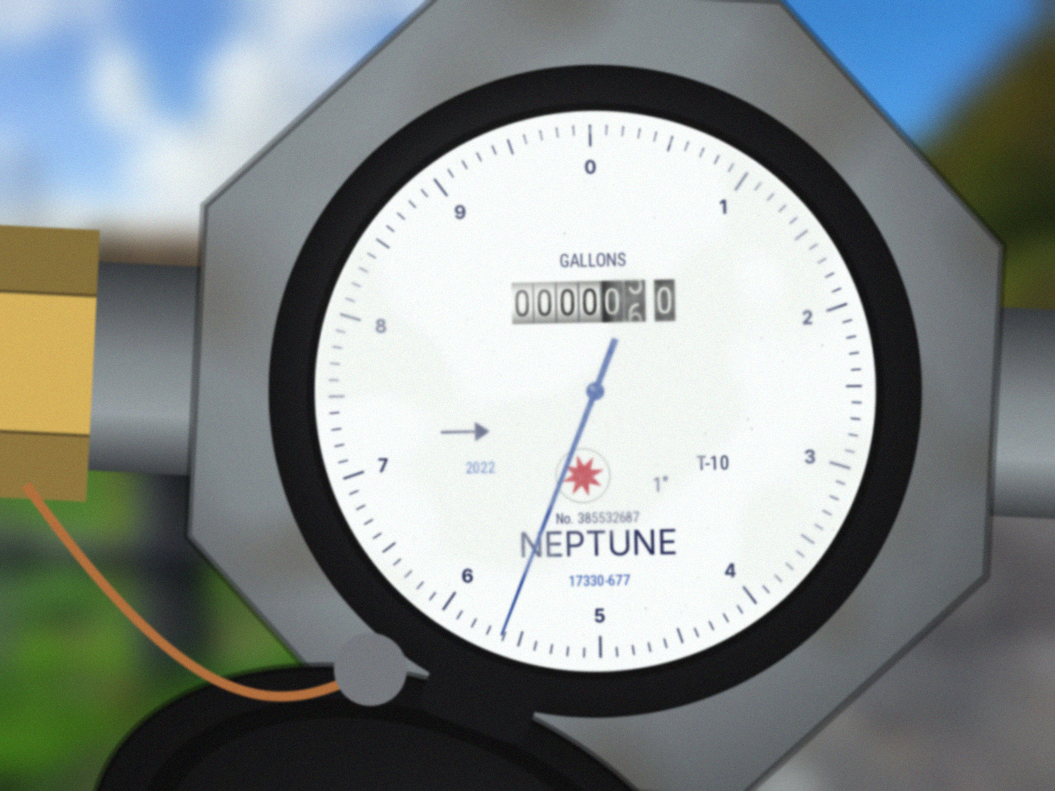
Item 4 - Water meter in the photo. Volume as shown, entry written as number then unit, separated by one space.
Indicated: 55.6 gal
